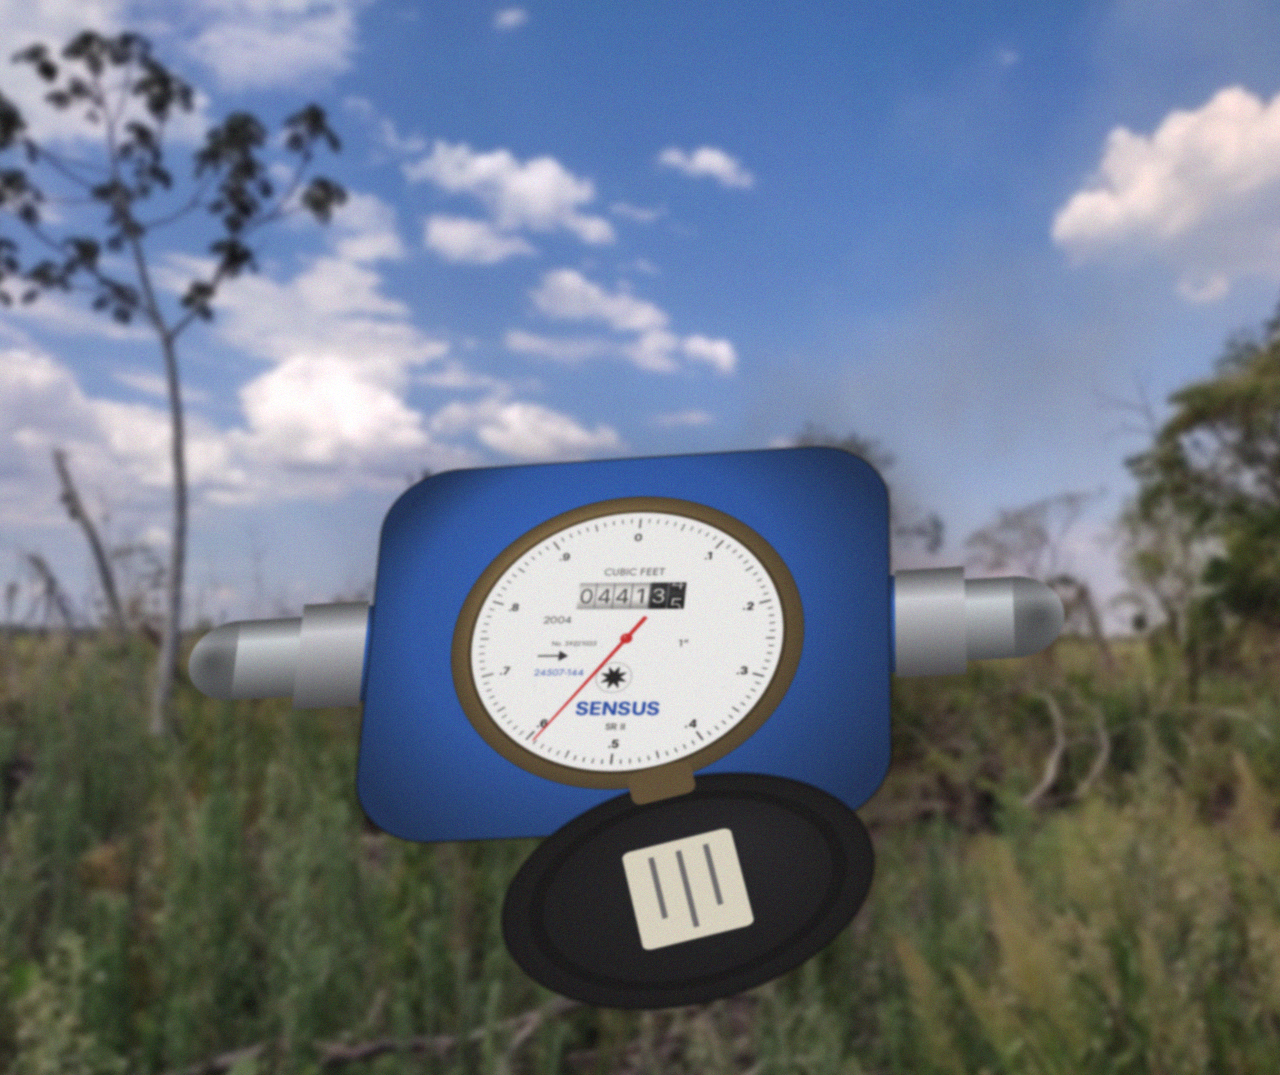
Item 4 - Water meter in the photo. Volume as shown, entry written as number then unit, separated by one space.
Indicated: 44134.59 ft³
